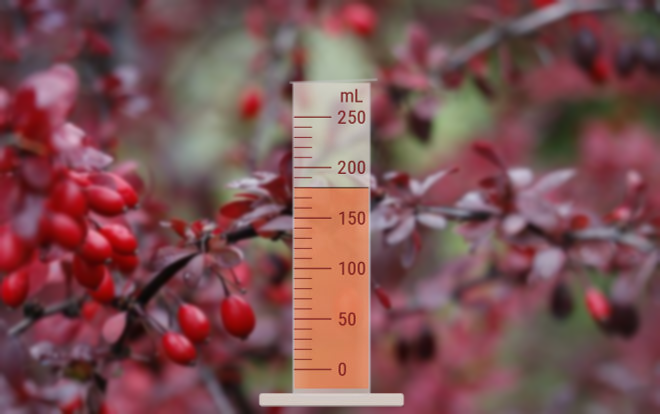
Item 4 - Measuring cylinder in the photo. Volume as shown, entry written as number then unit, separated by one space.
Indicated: 180 mL
